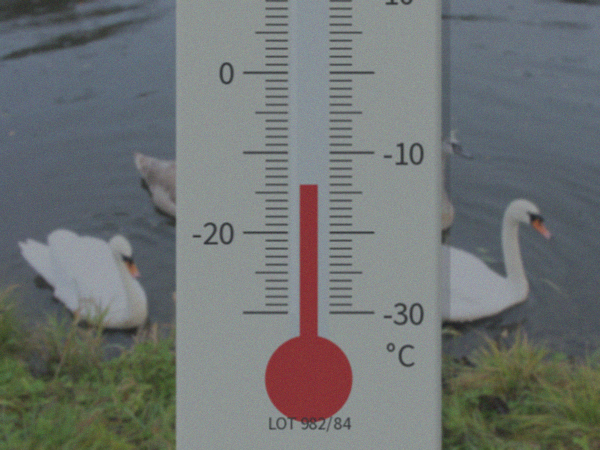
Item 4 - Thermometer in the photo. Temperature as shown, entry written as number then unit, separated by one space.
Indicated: -14 °C
